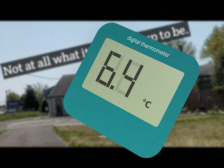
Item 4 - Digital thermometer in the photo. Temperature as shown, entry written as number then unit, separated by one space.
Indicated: 6.4 °C
